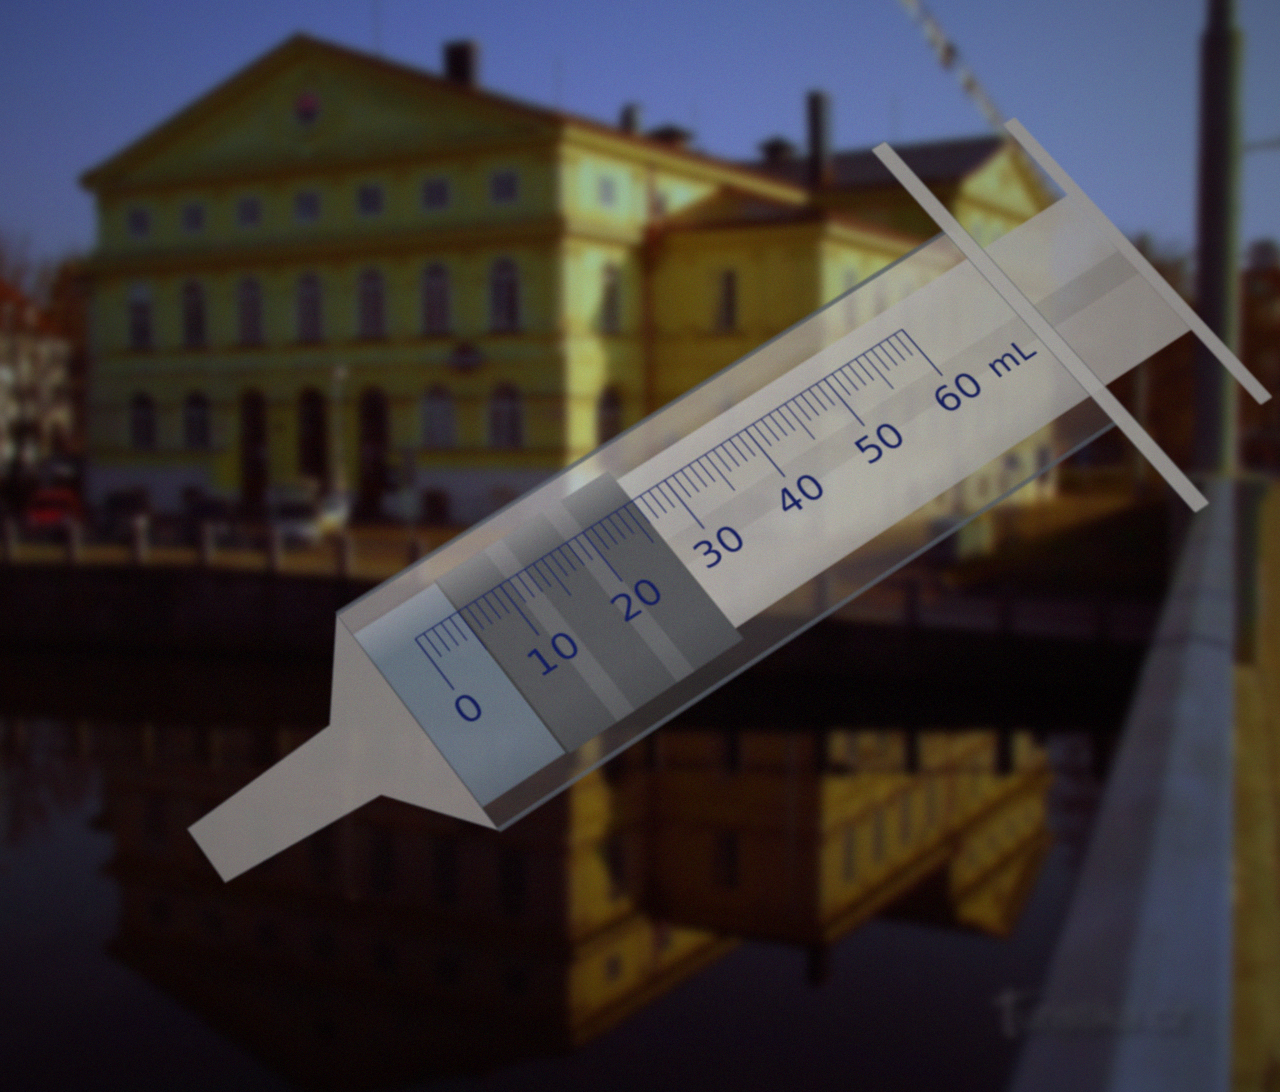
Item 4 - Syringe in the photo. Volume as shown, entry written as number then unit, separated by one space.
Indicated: 5 mL
